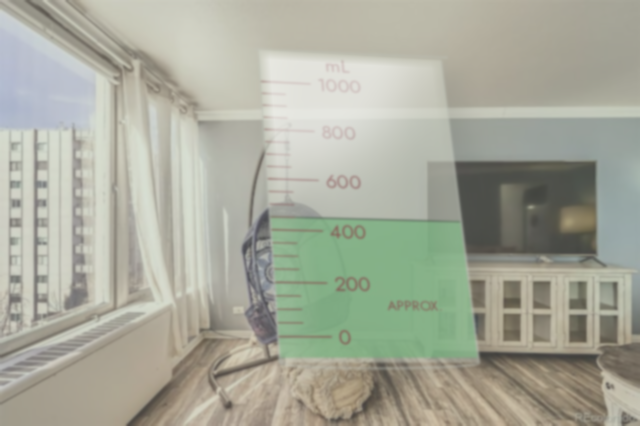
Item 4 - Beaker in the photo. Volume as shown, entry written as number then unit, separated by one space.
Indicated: 450 mL
